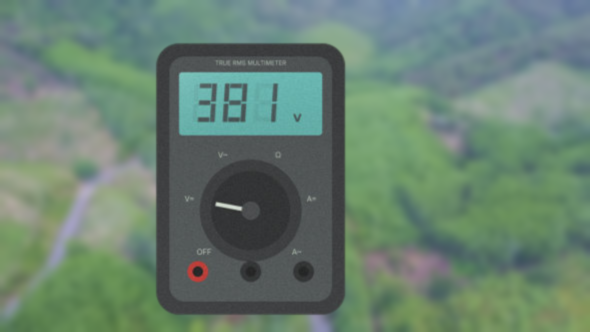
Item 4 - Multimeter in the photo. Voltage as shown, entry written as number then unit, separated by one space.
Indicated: 381 V
